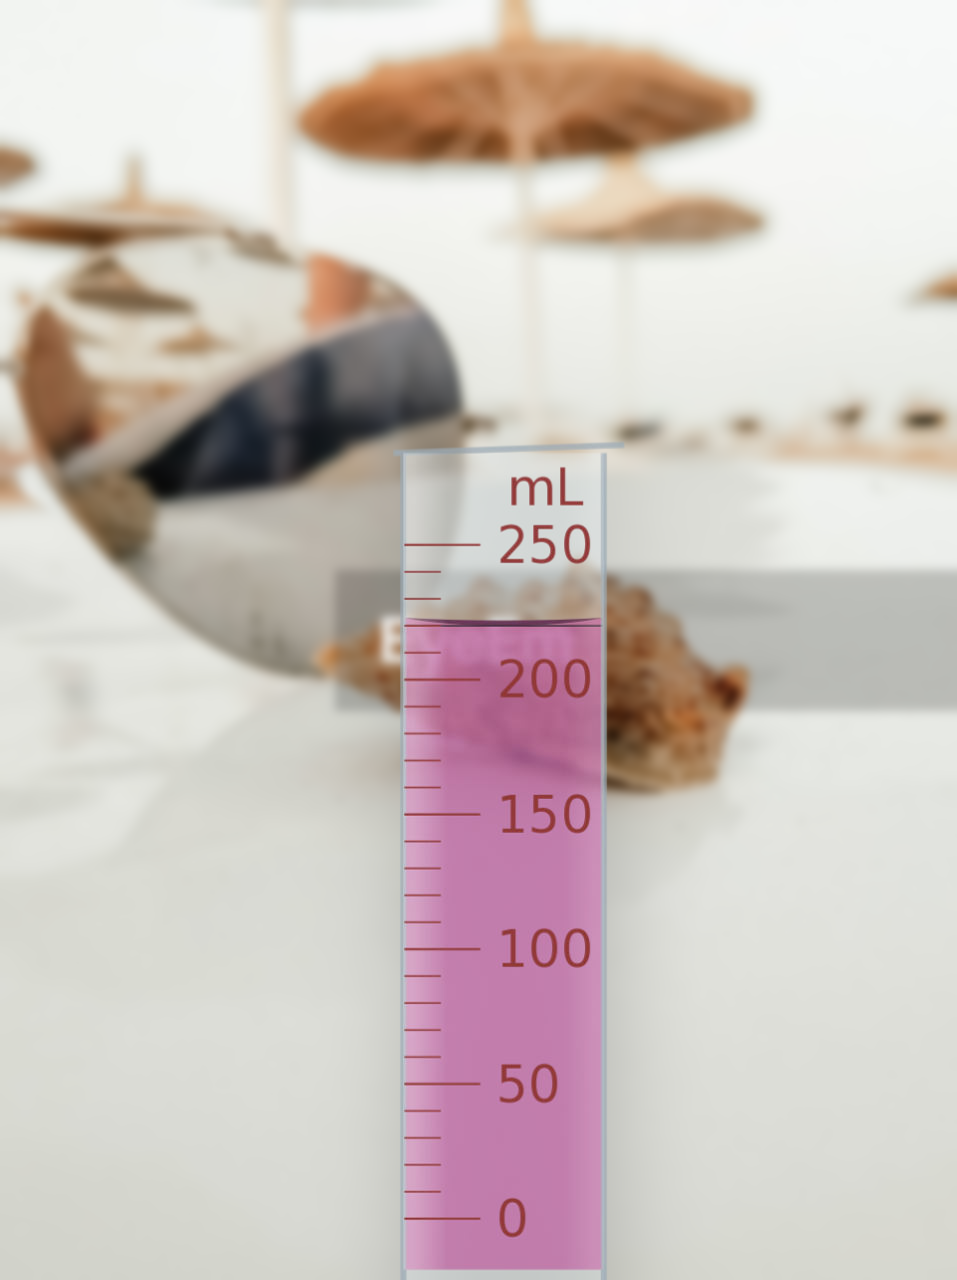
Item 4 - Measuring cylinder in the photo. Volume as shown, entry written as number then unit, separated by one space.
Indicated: 220 mL
